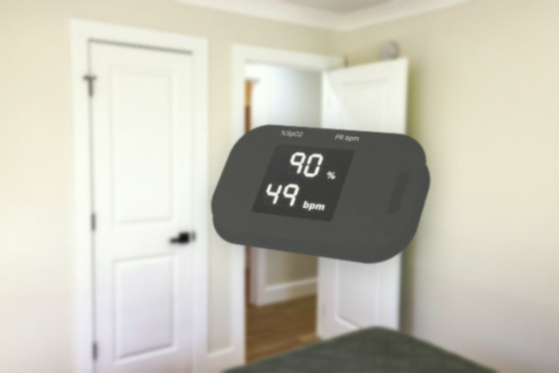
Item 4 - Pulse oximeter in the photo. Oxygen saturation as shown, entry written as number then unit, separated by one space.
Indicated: 90 %
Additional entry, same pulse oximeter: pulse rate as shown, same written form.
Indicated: 49 bpm
